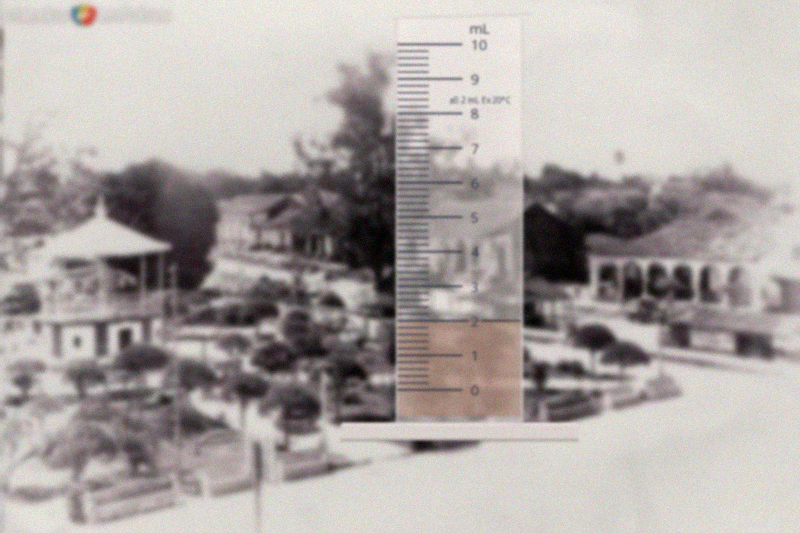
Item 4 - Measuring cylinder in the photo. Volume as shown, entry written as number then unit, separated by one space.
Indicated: 2 mL
